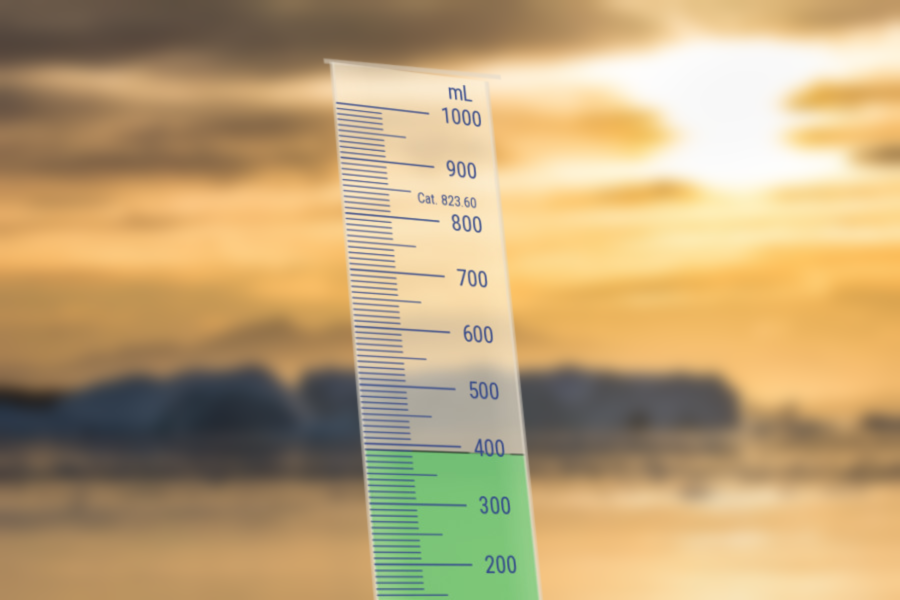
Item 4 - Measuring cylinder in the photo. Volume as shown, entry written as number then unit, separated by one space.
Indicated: 390 mL
